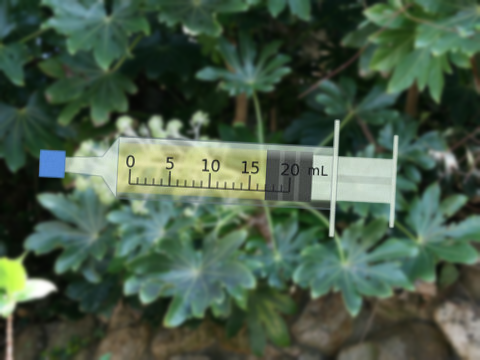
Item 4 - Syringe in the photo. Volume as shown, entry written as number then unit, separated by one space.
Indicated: 17 mL
